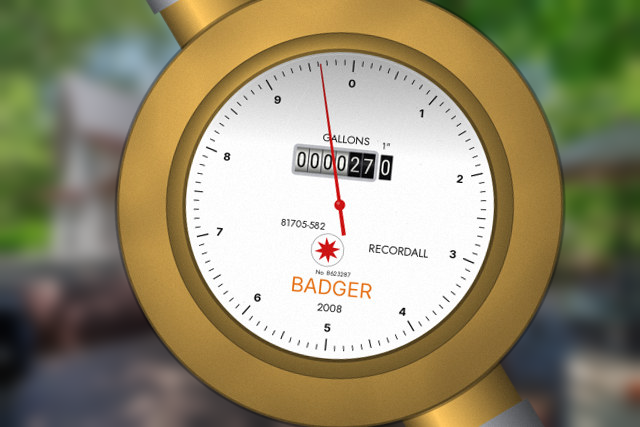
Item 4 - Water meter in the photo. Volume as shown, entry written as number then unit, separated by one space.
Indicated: 269.6 gal
